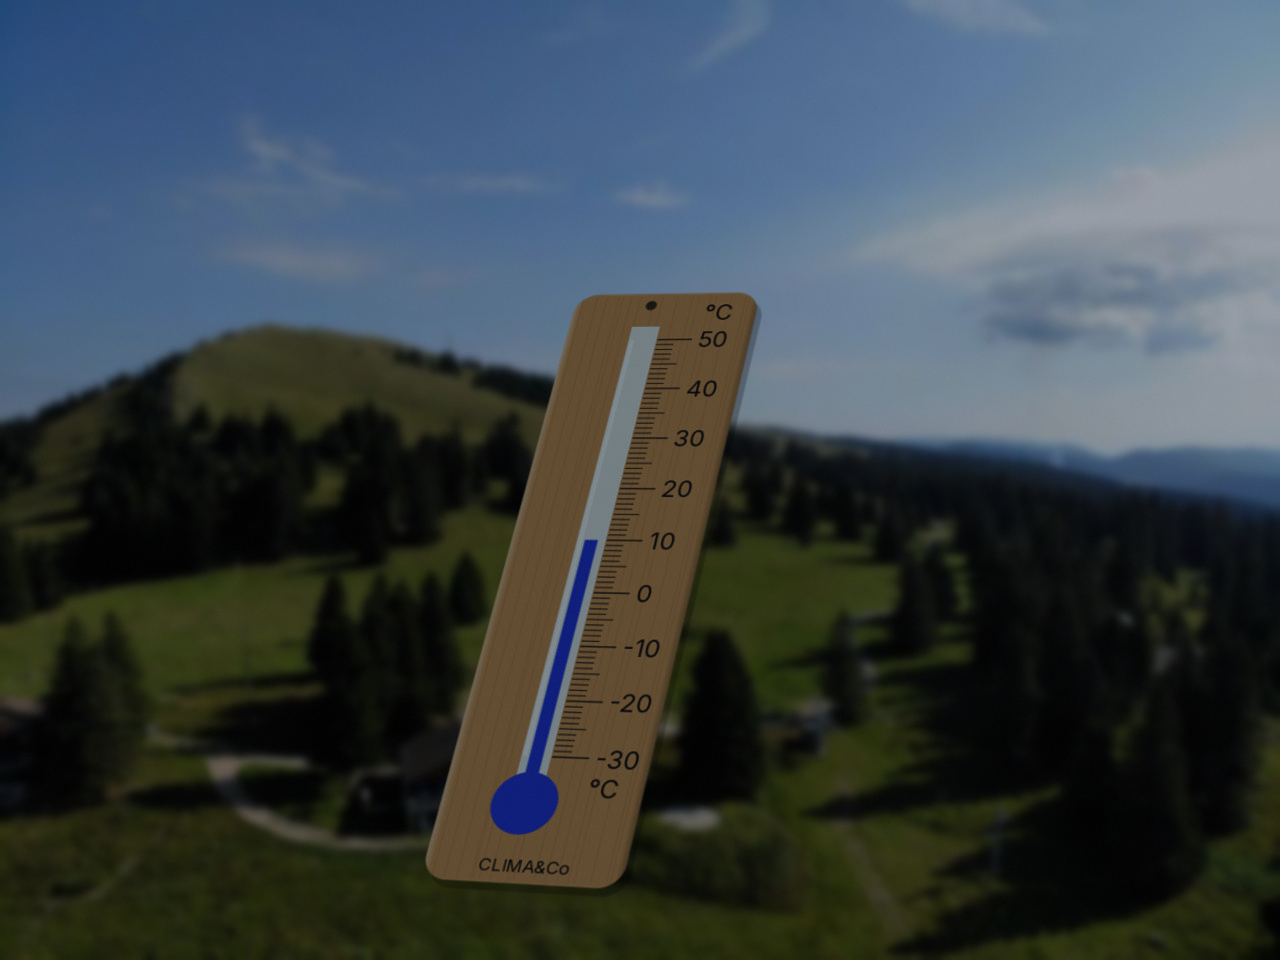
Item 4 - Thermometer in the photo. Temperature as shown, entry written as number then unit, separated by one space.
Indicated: 10 °C
